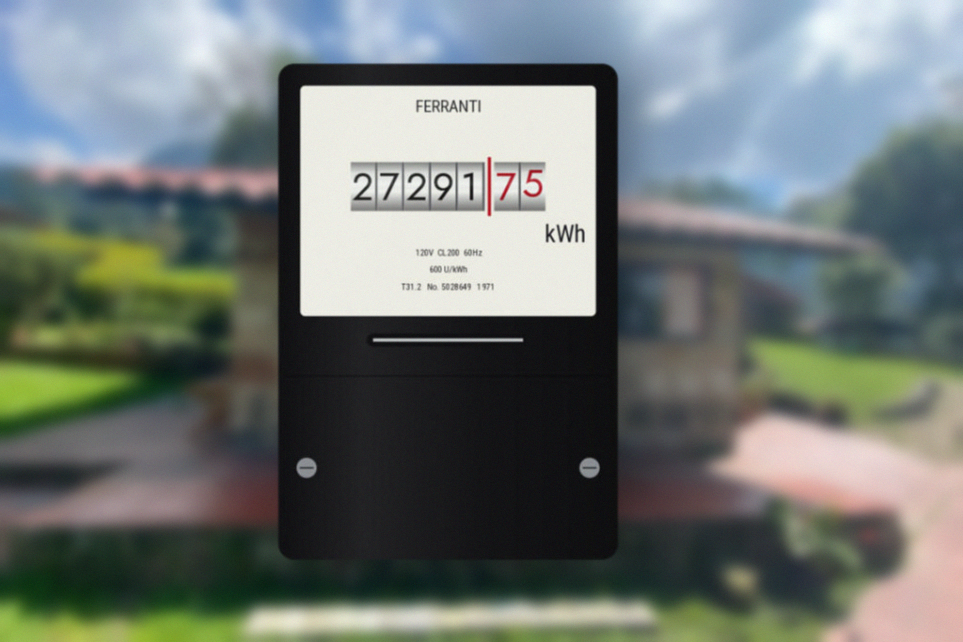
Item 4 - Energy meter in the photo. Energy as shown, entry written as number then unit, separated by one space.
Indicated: 27291.75 kWh
